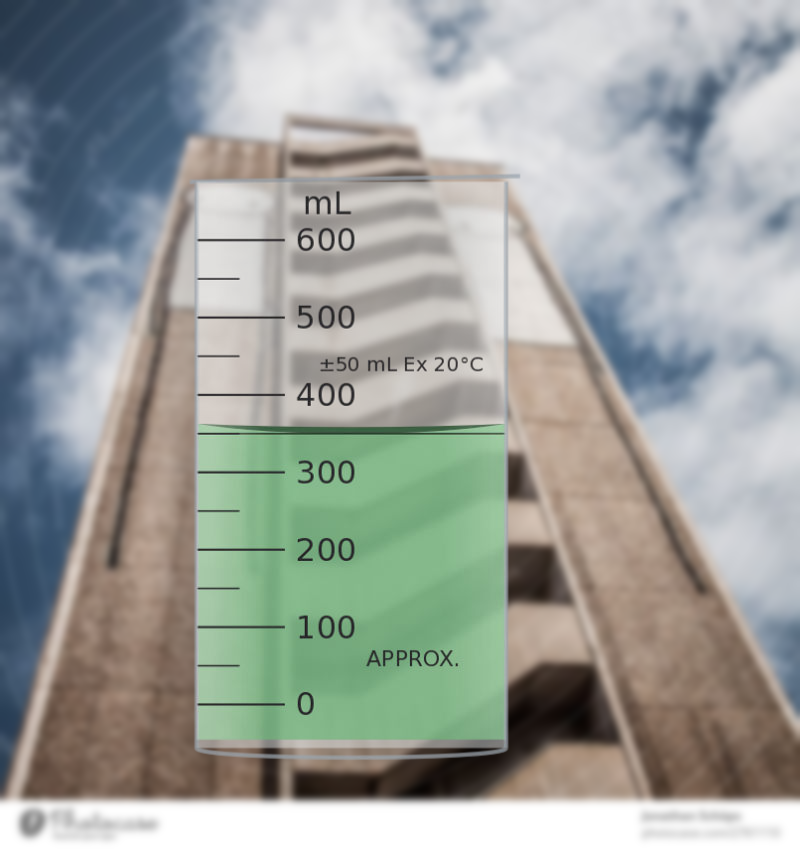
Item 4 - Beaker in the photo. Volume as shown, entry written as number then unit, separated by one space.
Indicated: 350 mL
